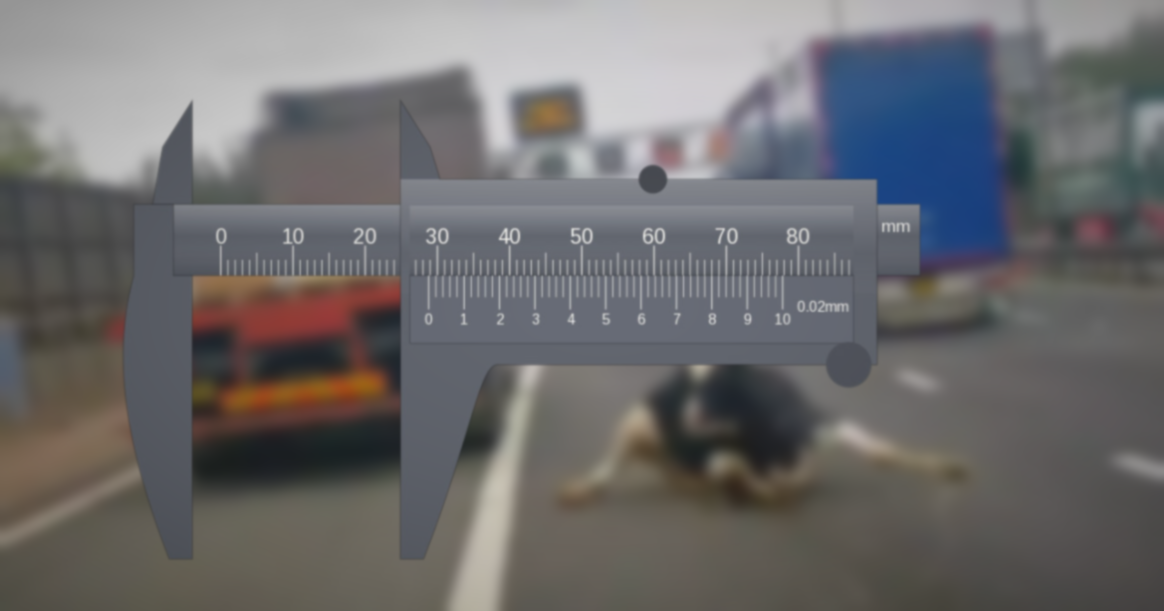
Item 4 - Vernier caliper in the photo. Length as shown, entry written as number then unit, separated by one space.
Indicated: 28.8 mm
